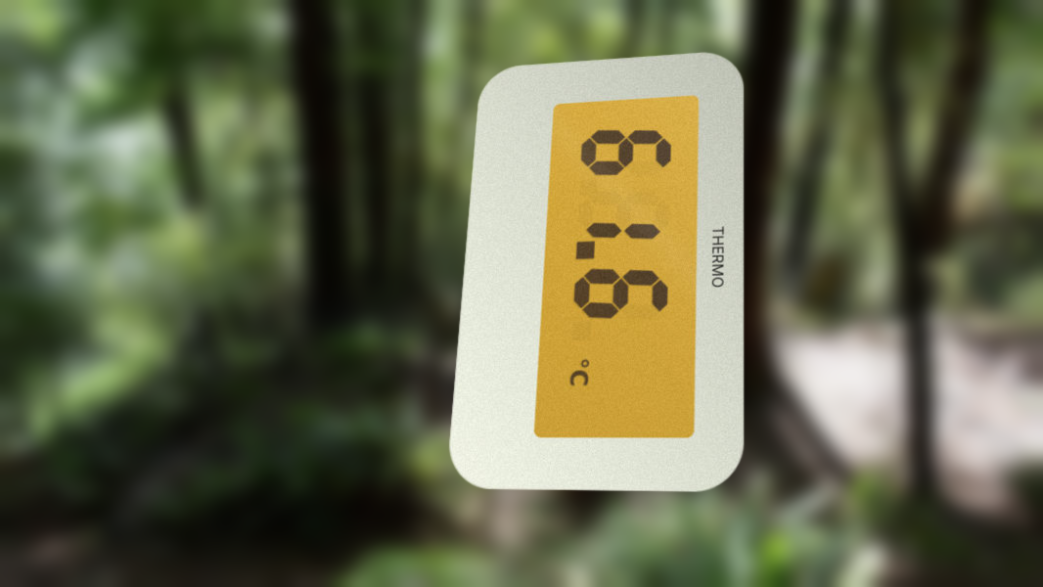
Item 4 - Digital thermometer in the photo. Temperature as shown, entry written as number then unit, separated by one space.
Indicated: 61.6 °C
